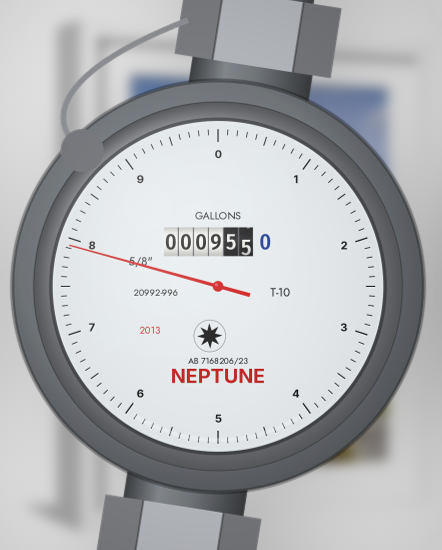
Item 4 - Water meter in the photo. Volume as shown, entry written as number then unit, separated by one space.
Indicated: 9547.9 gal
